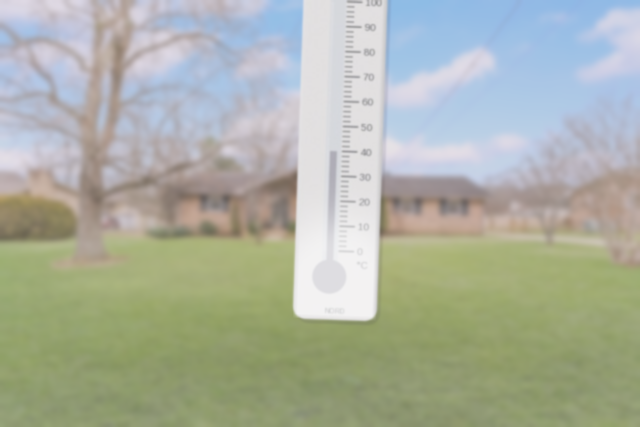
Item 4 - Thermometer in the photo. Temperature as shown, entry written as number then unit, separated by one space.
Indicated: 40 °C
